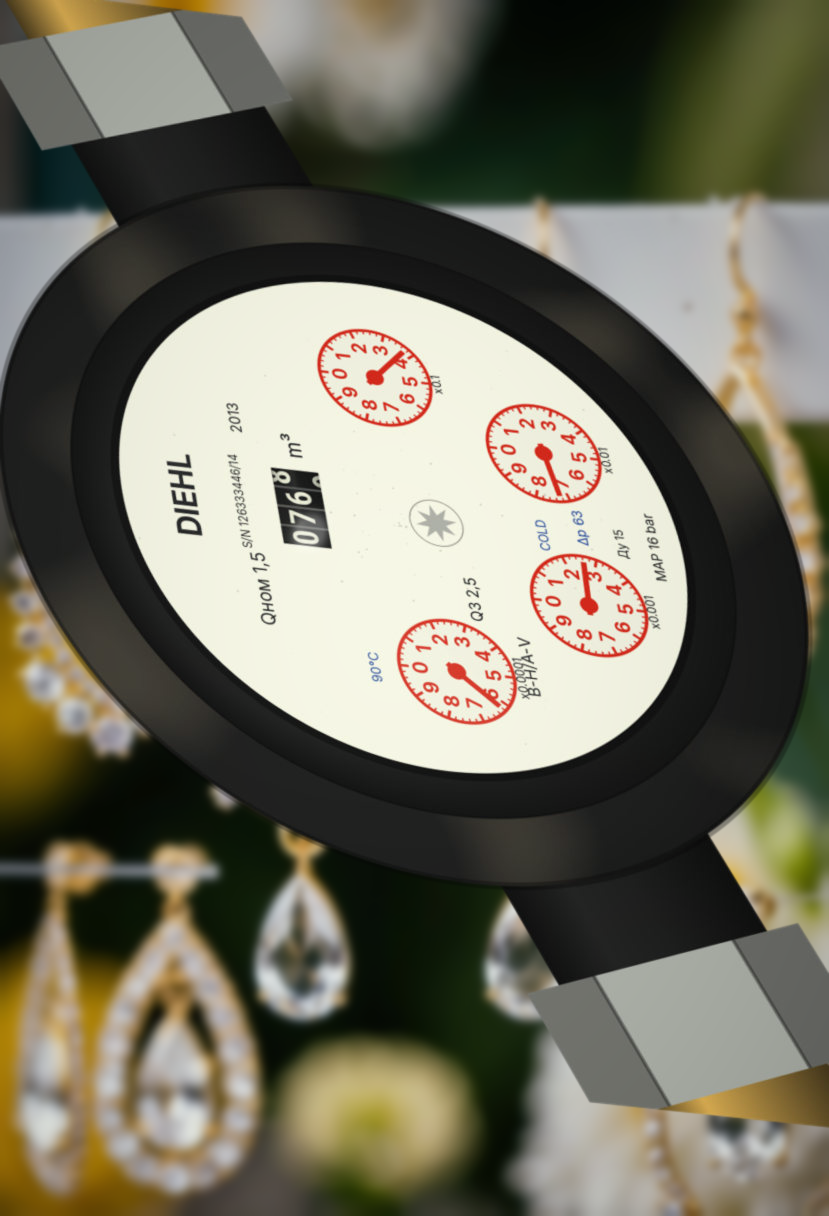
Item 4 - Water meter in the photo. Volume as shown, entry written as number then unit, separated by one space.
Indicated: 768.3726 m³
